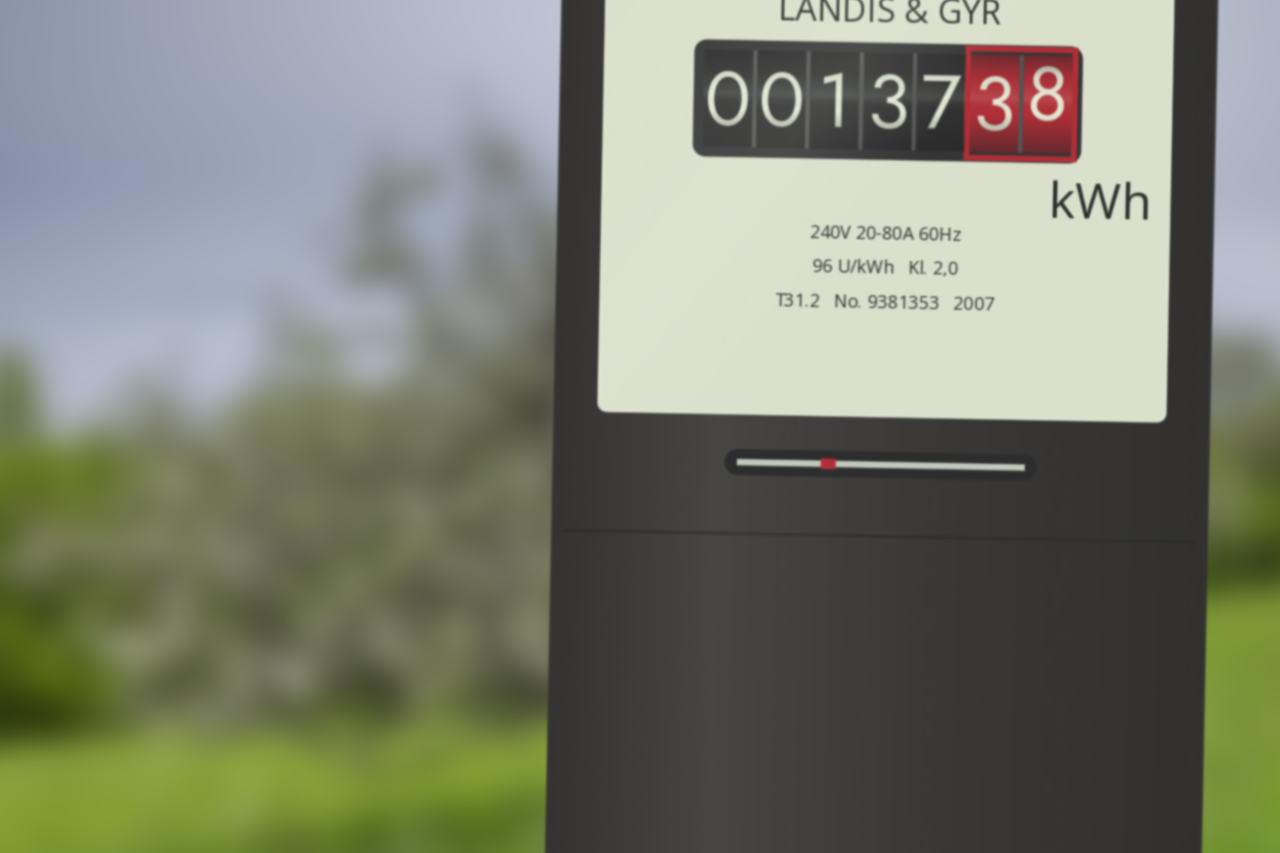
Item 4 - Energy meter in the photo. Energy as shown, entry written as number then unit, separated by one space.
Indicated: 137.38 kWh
